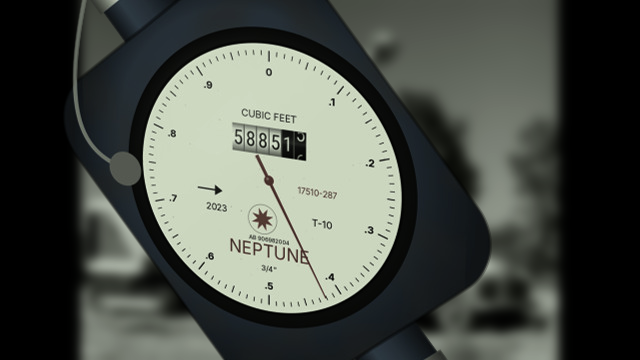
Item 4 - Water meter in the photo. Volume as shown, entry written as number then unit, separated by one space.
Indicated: 588515.42 ft³
